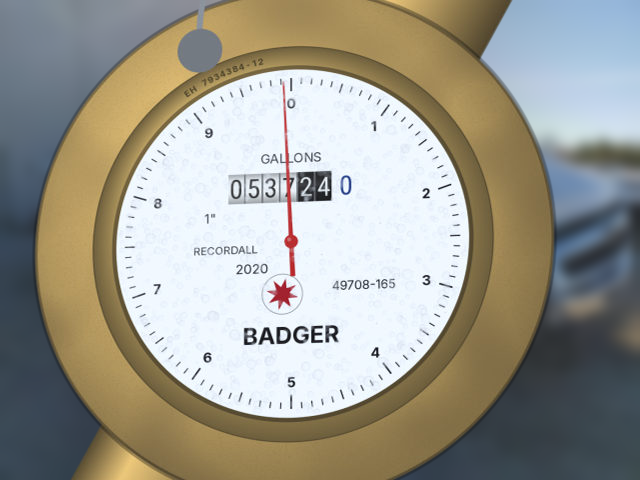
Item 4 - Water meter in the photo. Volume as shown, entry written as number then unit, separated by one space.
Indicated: 537239.9 gal
